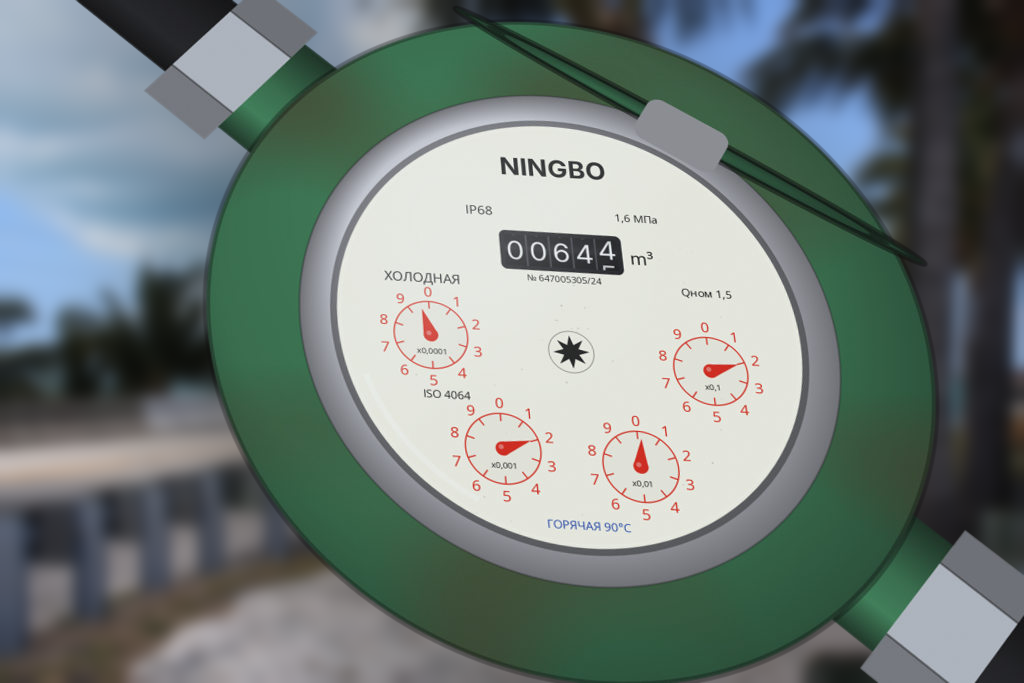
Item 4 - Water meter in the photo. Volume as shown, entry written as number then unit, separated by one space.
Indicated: 644.2019 m³
